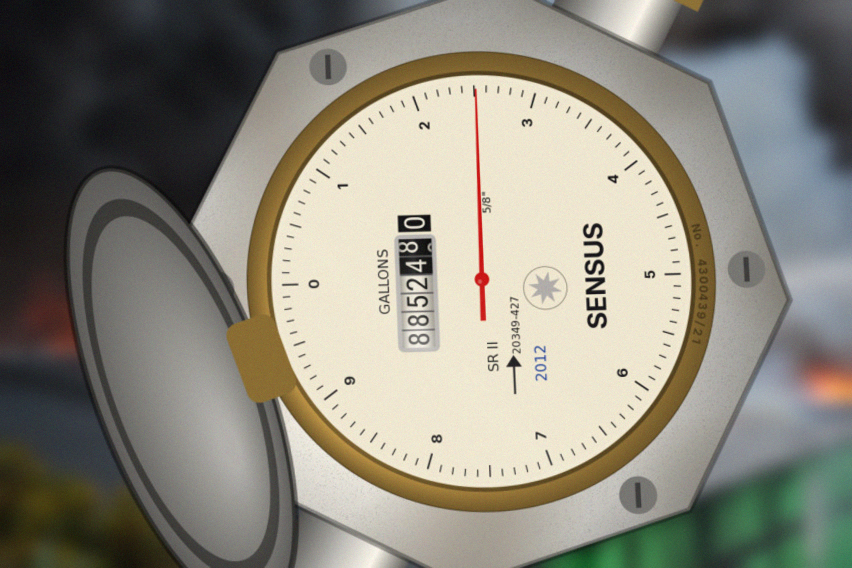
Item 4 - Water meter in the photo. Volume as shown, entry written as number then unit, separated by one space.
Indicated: 8852482.5 gal
